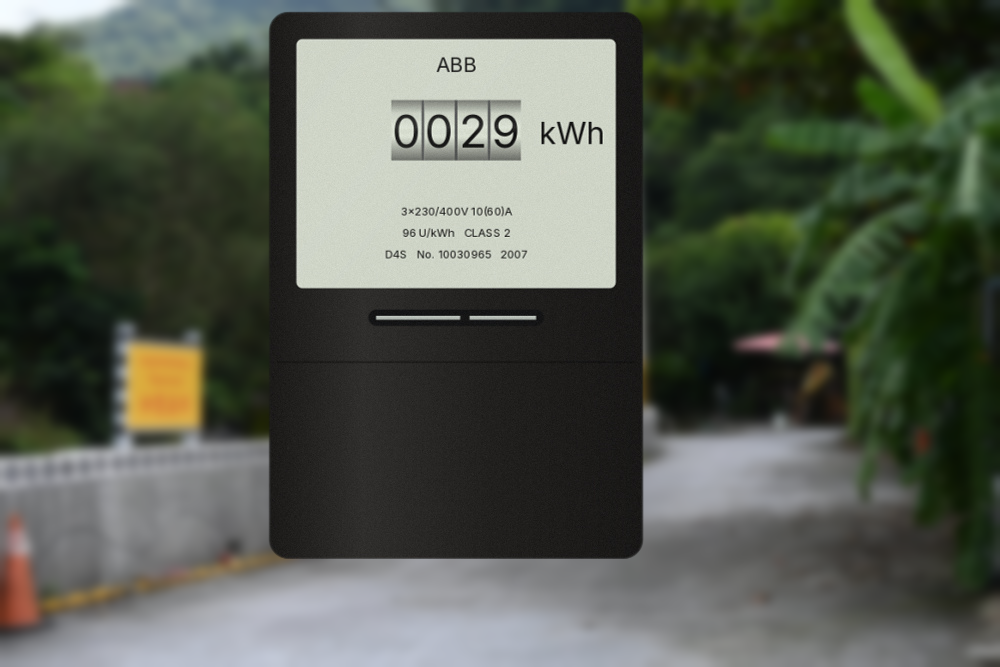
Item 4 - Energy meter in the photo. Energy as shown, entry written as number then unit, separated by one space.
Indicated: 29 kWh
